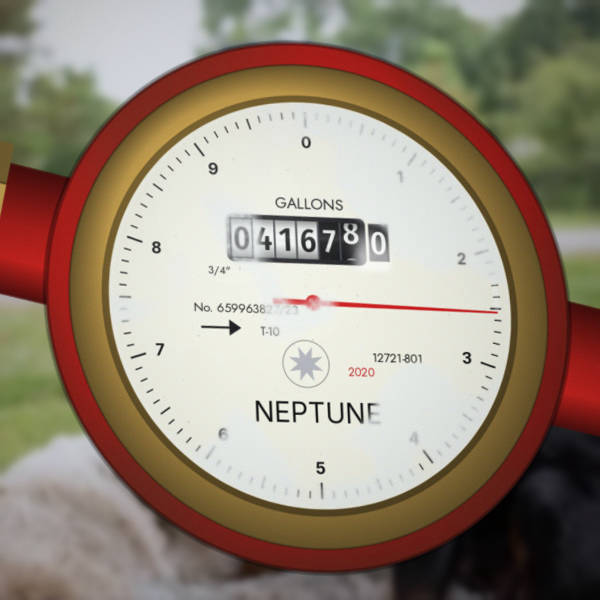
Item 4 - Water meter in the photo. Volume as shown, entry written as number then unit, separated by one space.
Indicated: 416782.5 gal
